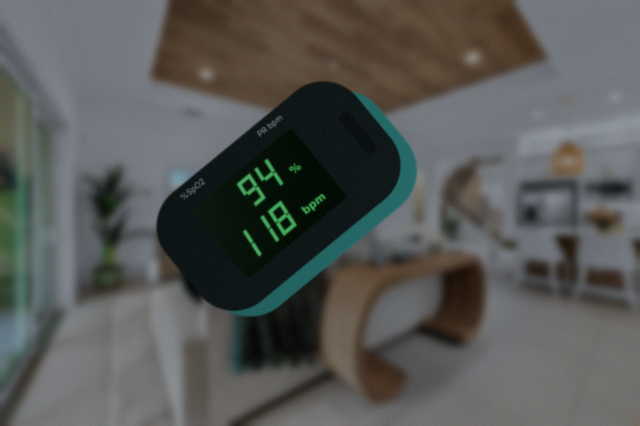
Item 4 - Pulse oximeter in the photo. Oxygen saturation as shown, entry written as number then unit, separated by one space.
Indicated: 94 %
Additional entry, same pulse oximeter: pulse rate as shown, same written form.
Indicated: 118 bpm
